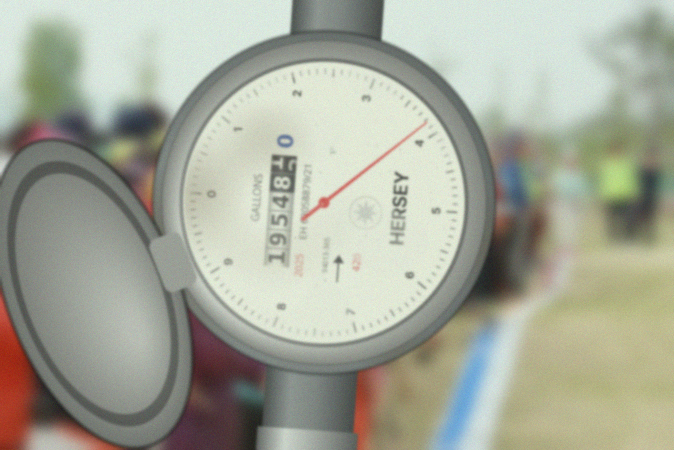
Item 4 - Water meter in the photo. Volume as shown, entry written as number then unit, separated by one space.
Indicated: 1954813.8 gal
